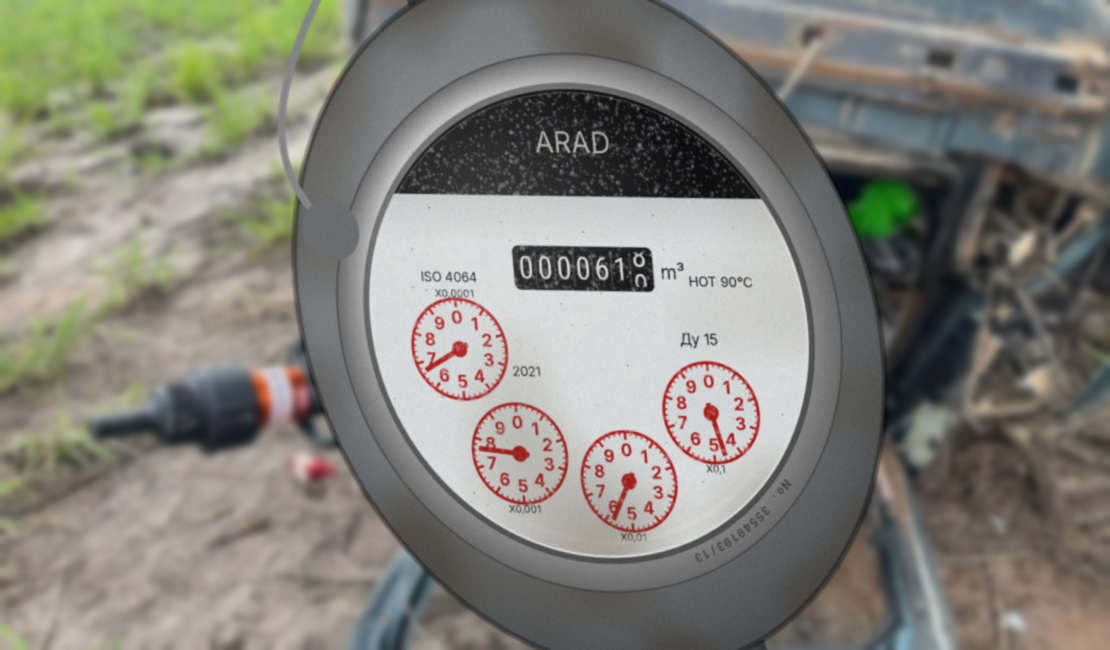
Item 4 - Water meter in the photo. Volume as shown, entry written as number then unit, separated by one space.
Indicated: 618.4576 m³
